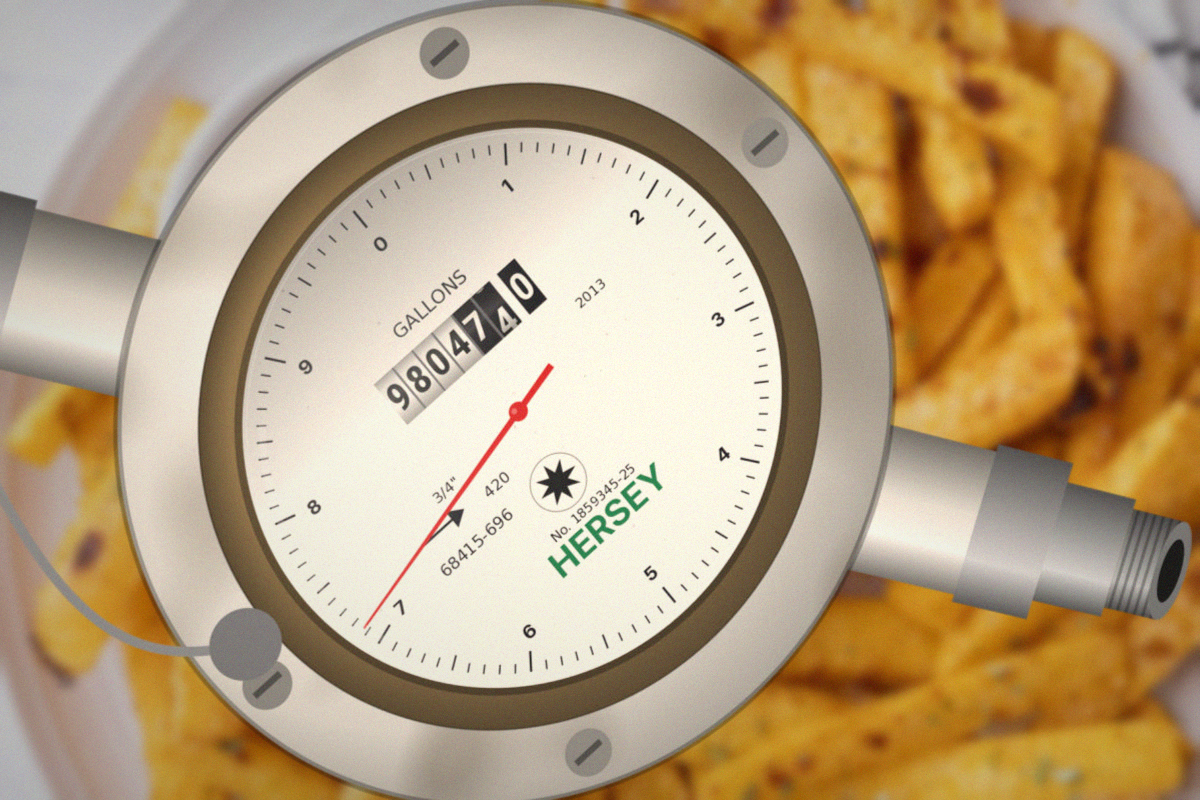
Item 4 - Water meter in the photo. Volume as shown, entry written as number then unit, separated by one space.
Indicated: 9804737.1 gal
